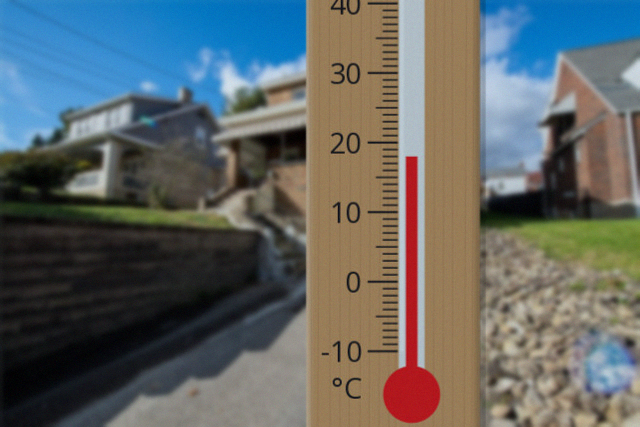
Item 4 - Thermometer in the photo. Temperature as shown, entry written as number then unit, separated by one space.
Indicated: 18 °C
